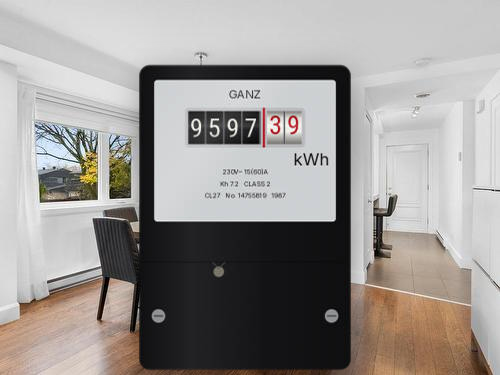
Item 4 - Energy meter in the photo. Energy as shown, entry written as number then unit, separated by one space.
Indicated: 9597.39 kWh
